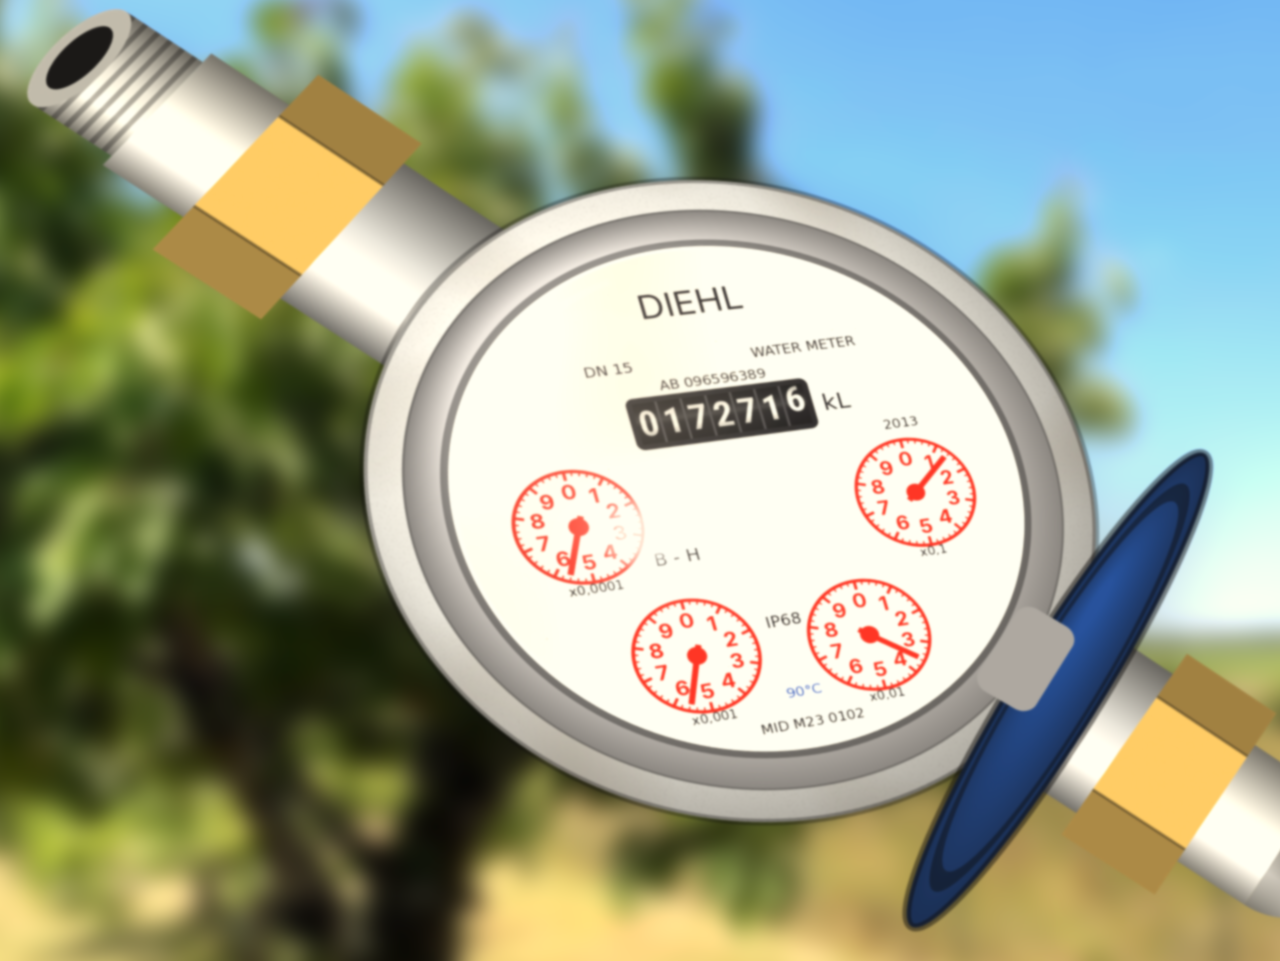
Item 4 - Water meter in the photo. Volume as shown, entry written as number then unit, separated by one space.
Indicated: 172716.1355 kL
